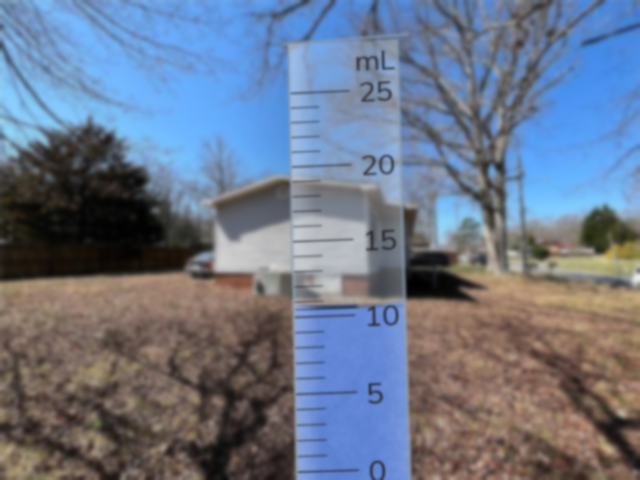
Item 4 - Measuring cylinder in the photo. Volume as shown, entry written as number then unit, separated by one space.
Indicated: 10.5 mL
